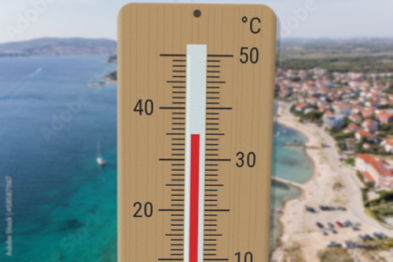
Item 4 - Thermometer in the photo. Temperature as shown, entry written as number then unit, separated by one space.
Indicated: 35 °C
